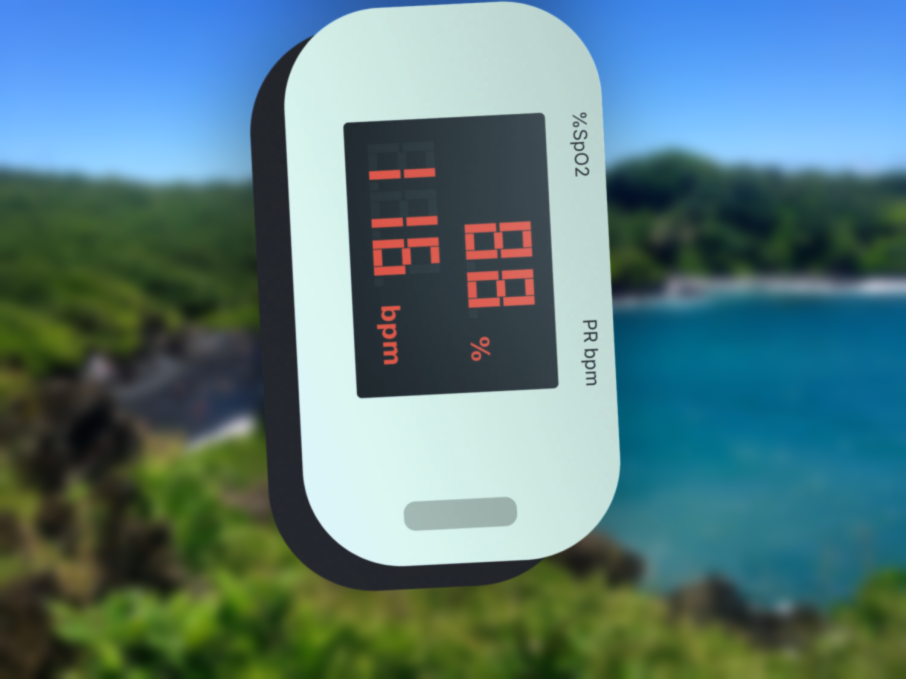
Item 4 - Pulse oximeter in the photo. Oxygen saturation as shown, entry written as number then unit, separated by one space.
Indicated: 88 %
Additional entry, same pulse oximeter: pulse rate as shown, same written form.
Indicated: 116 bpm
